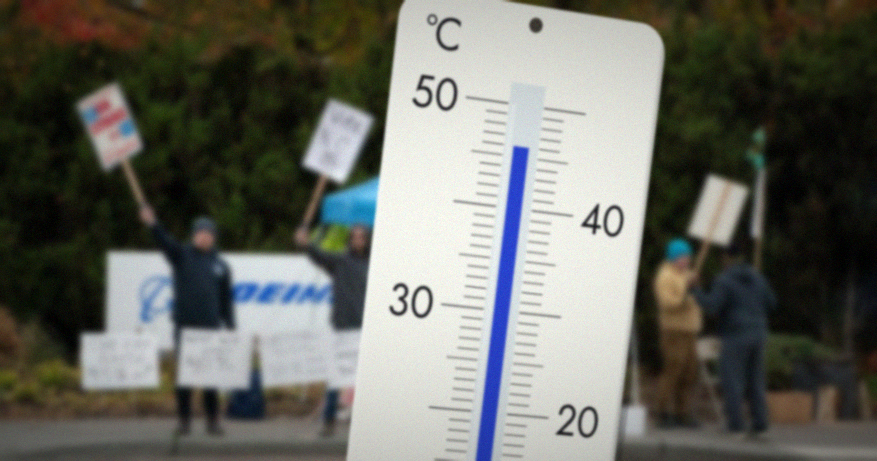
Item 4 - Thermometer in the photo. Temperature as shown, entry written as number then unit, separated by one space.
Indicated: 46 °C
